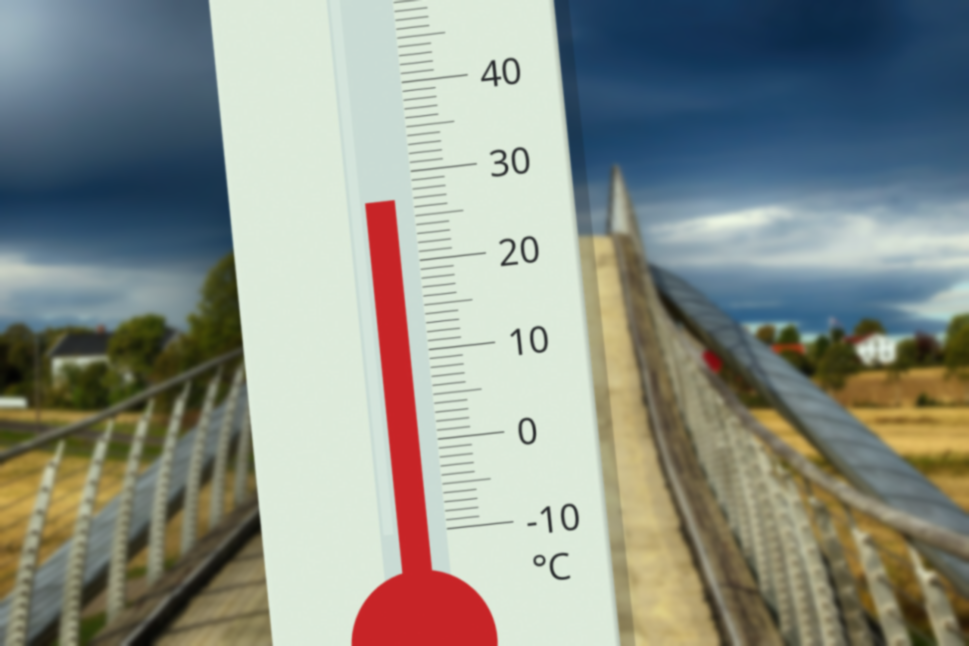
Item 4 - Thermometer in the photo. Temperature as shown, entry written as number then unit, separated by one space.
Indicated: 27 °C
